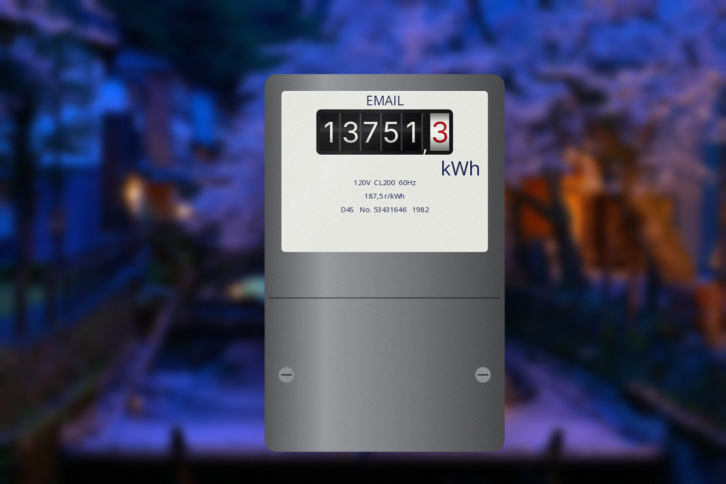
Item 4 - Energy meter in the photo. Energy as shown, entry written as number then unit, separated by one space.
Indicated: 13751.3 kWh
